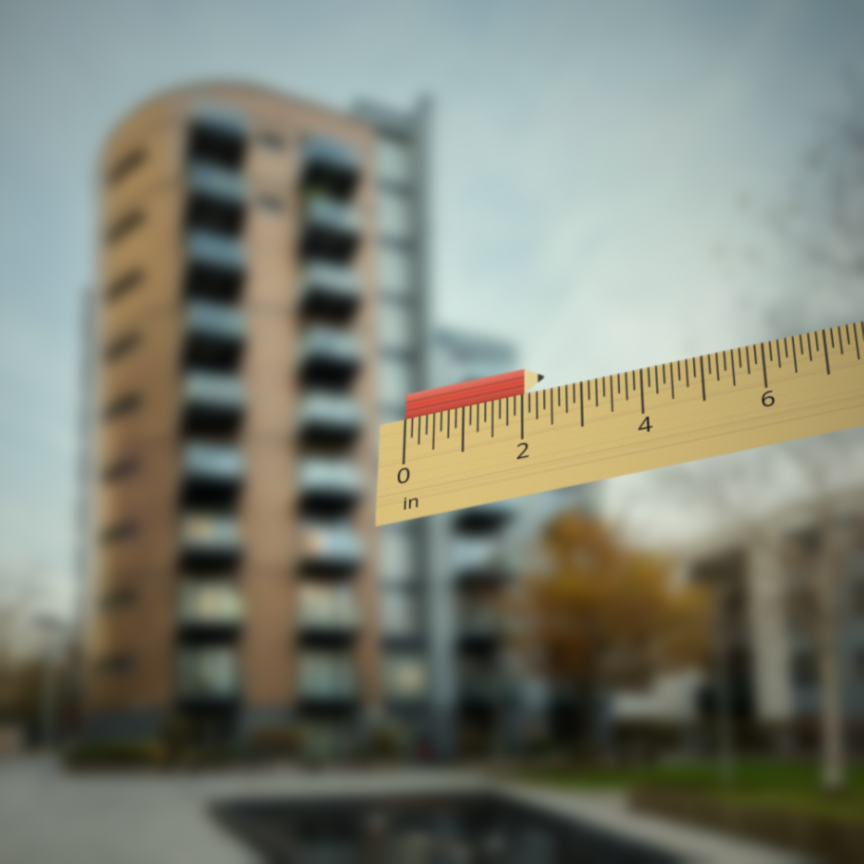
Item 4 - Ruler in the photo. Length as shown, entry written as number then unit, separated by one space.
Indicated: 2.375 in
